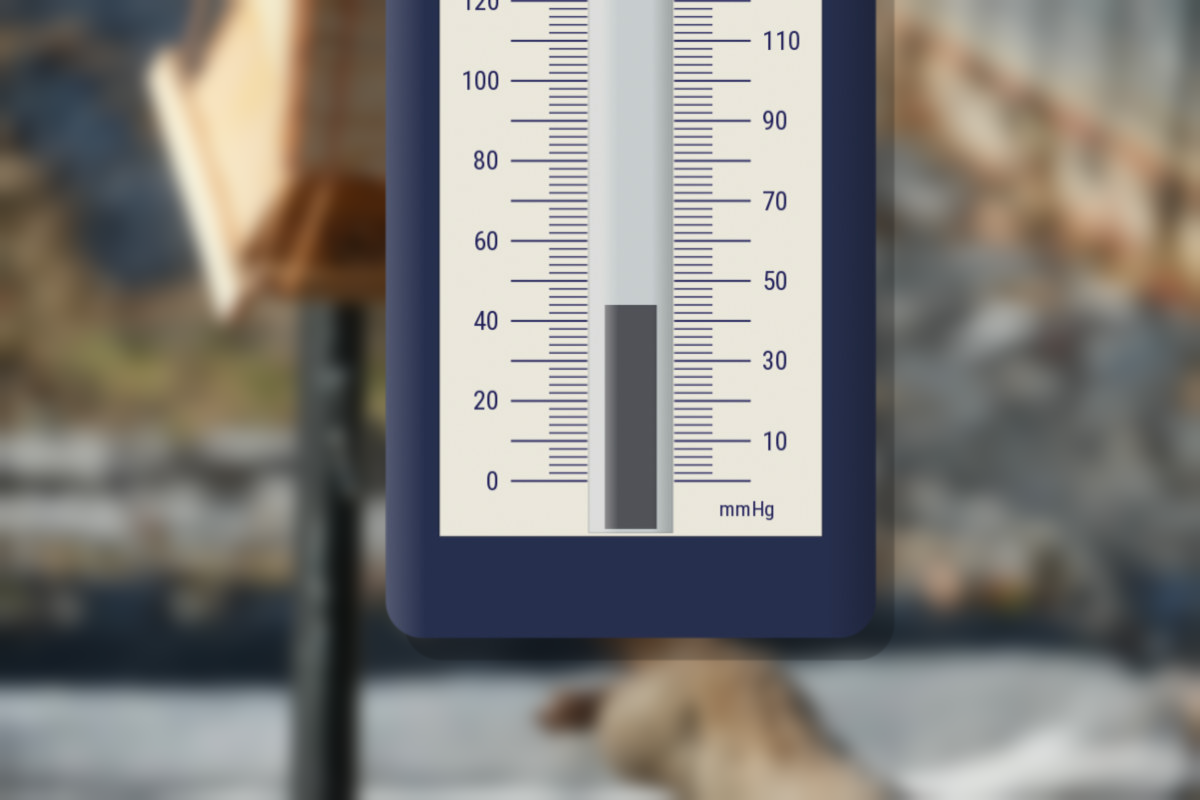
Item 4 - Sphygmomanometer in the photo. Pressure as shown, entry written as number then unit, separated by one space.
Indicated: 44 mmHg
